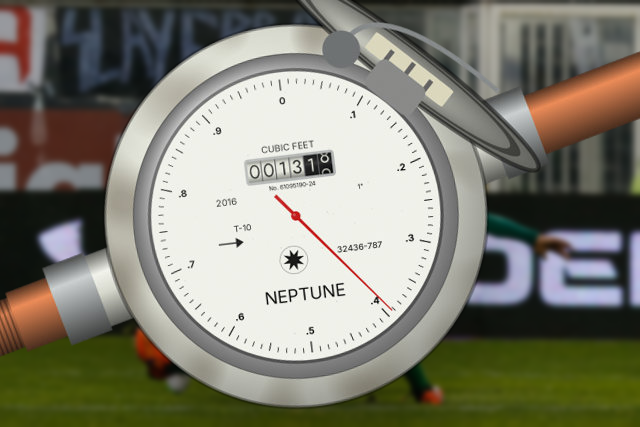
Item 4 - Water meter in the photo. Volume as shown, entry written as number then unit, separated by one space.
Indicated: 1318.39 ft³
